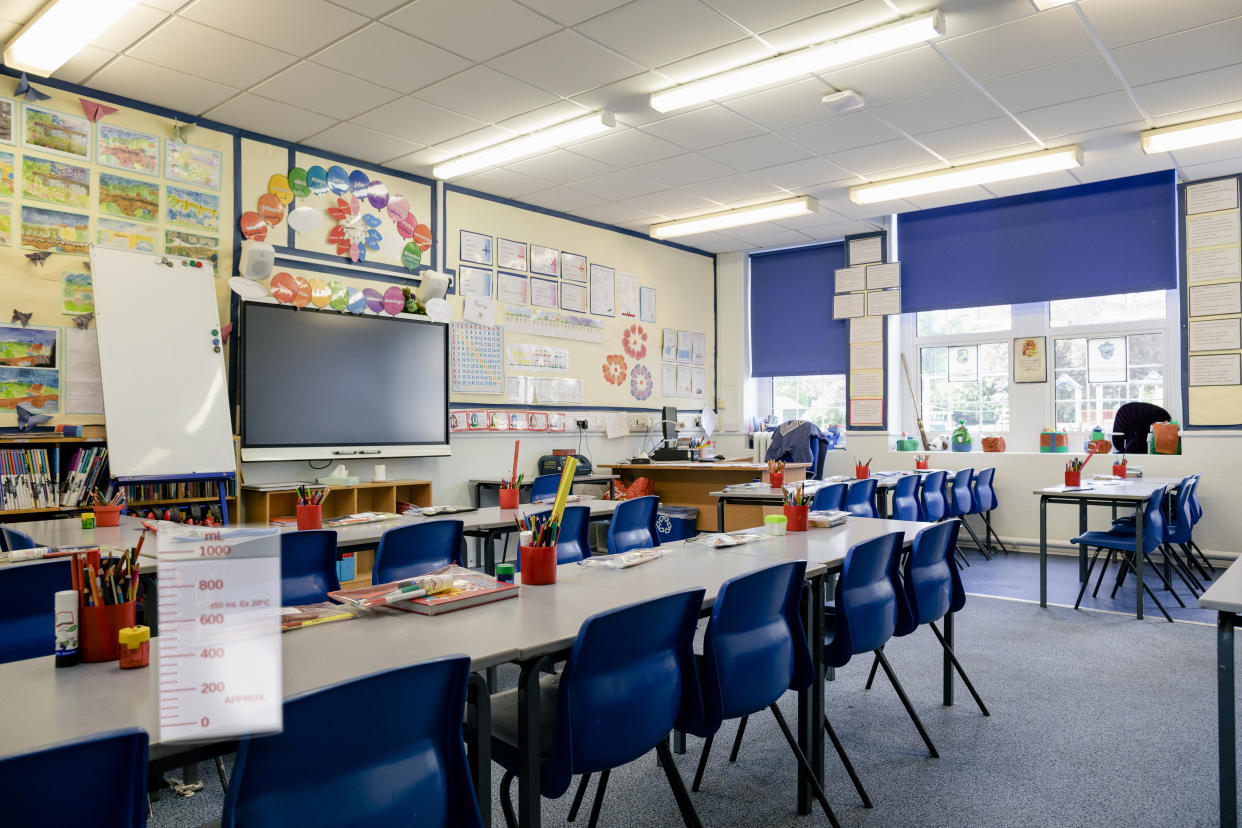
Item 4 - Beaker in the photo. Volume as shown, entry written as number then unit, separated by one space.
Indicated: 950 mL
